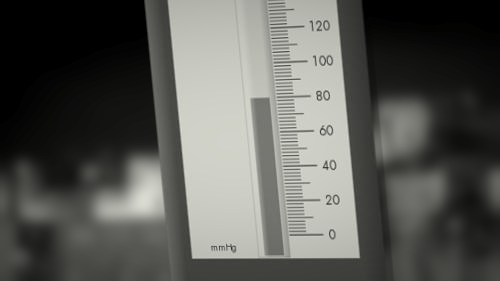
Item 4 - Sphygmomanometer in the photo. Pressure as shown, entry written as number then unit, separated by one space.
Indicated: 80 mmHg
